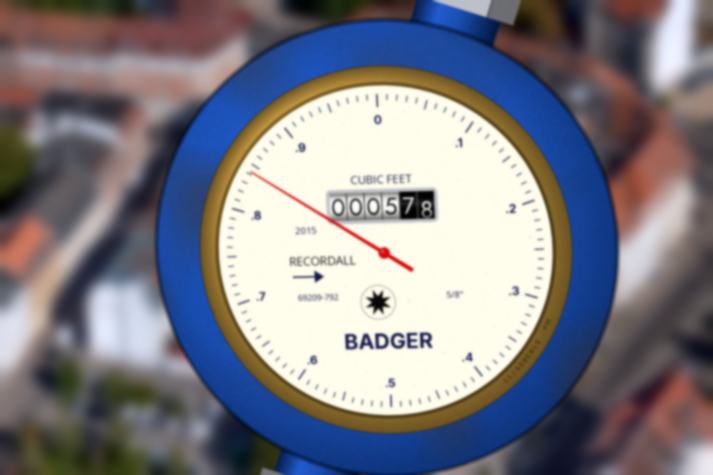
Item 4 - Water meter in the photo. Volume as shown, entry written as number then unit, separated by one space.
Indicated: 577.84 ft³
